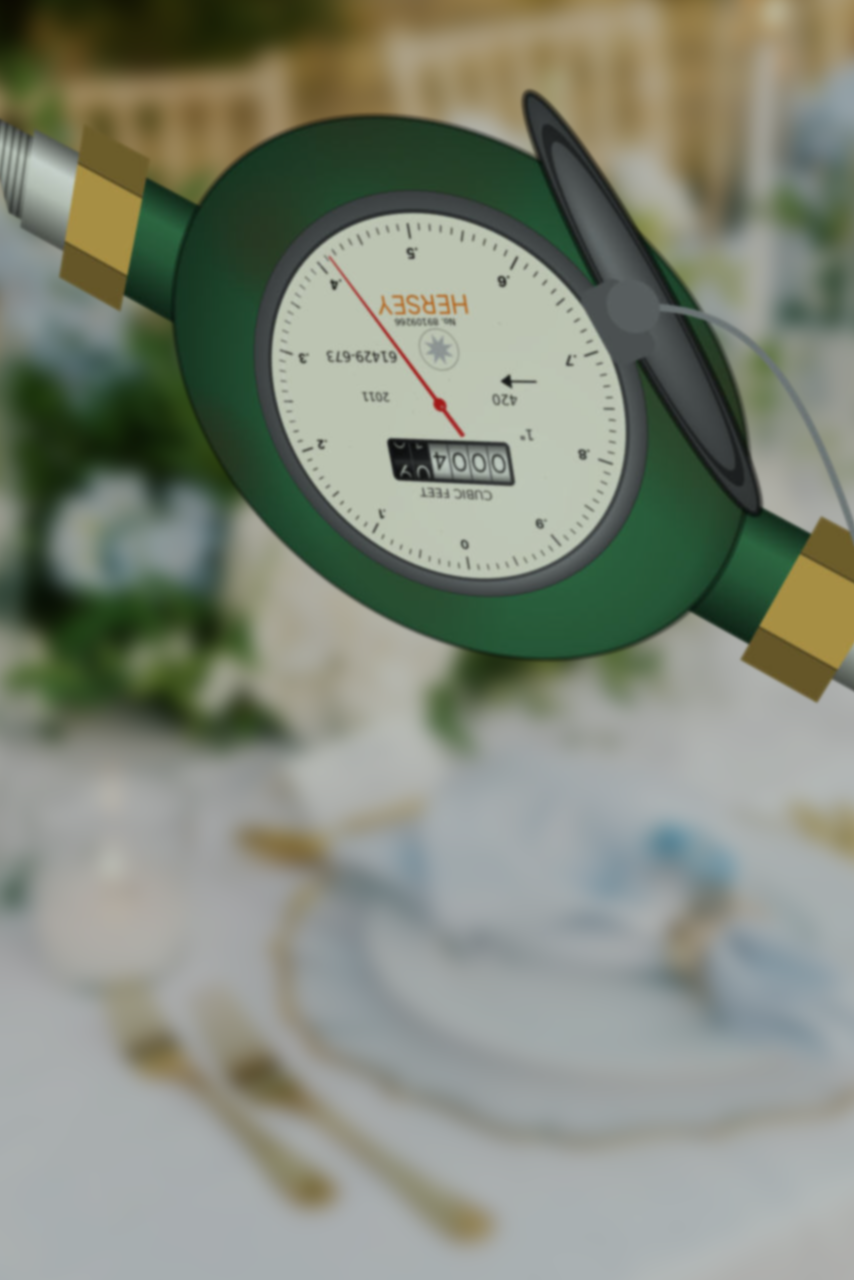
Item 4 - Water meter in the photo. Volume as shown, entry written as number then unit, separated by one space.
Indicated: 409.41 ft³
